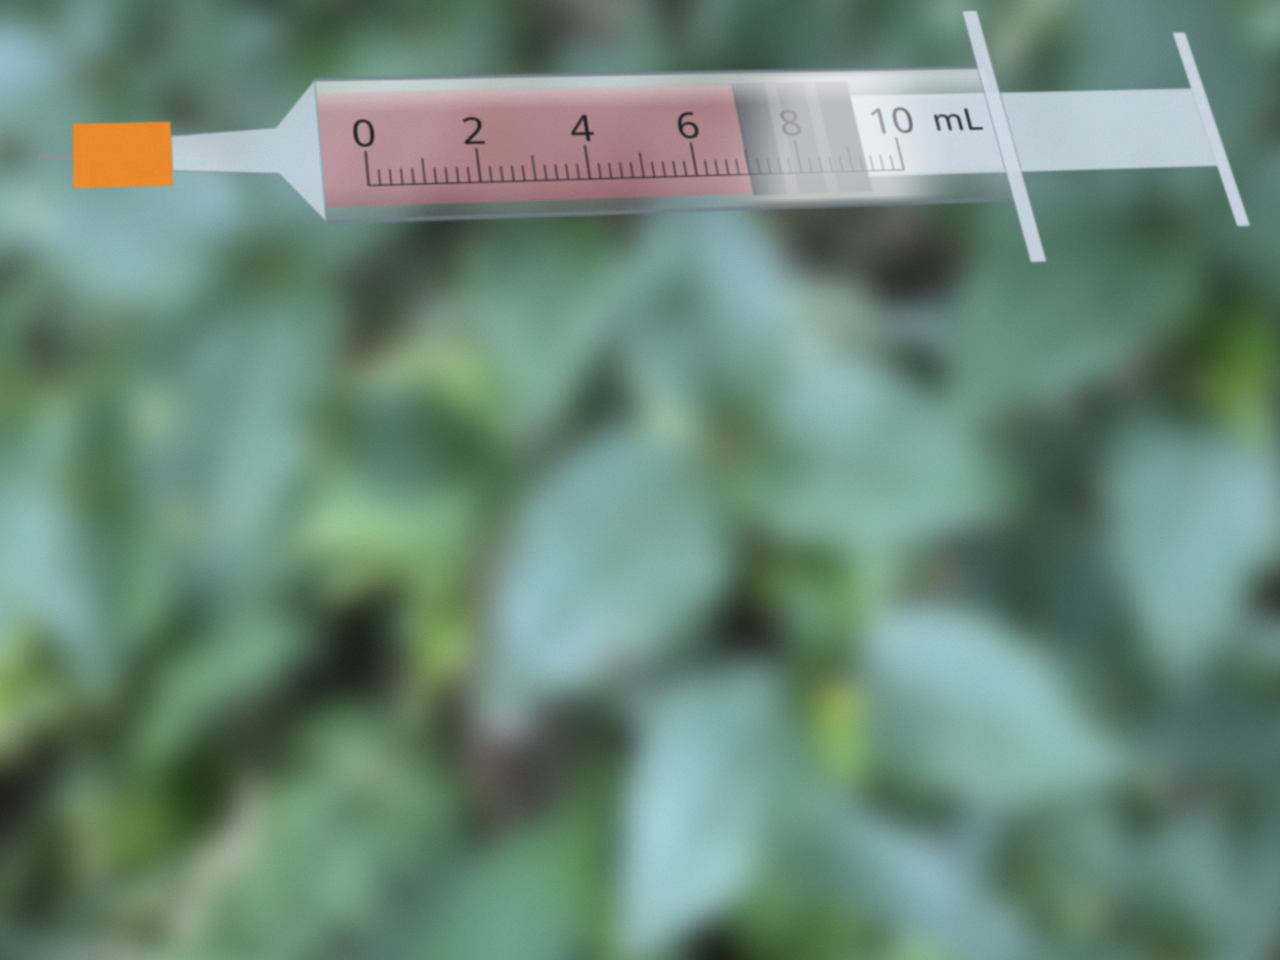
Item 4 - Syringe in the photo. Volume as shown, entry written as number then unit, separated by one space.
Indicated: 7 mL
